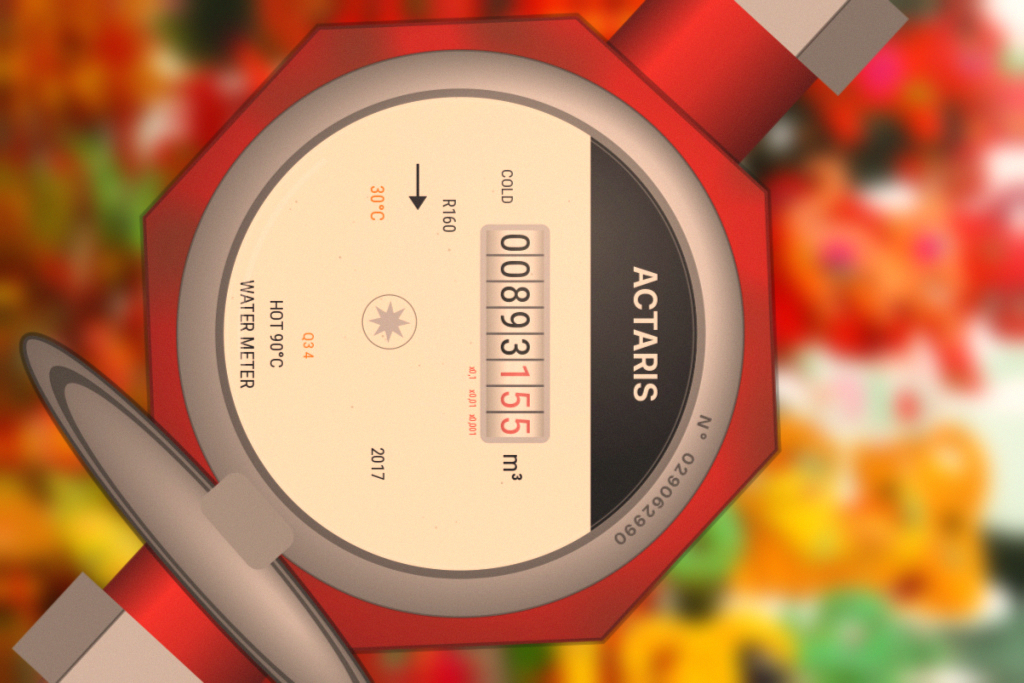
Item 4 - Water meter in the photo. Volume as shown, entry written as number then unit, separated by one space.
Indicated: 893.155 m³
